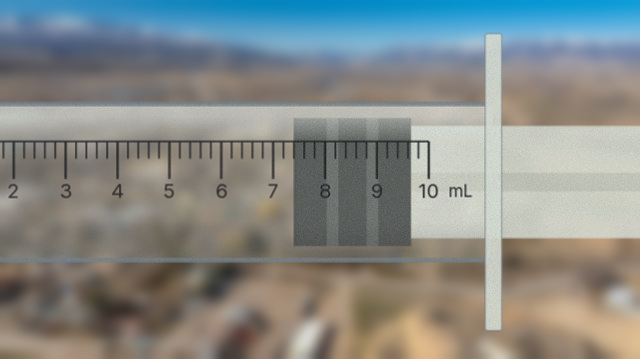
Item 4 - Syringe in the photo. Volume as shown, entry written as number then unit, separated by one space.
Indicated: 7.4 mL
